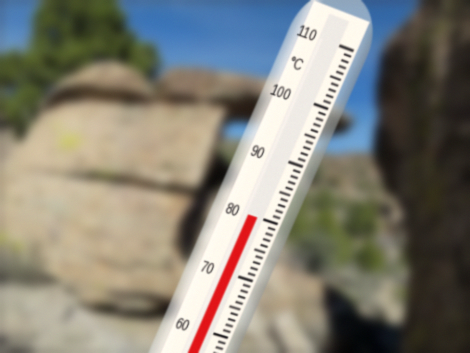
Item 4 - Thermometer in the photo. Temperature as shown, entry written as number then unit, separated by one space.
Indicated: 80 °C
